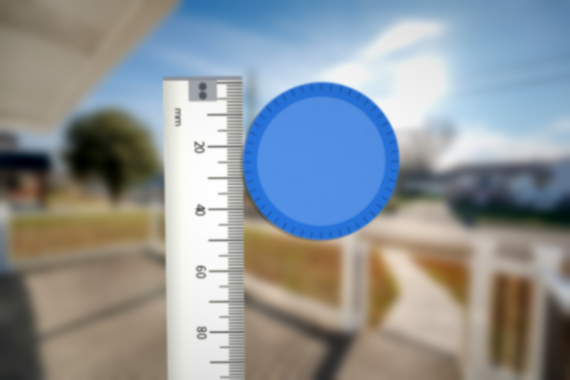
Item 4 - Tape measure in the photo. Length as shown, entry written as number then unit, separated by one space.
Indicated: 50 mm
